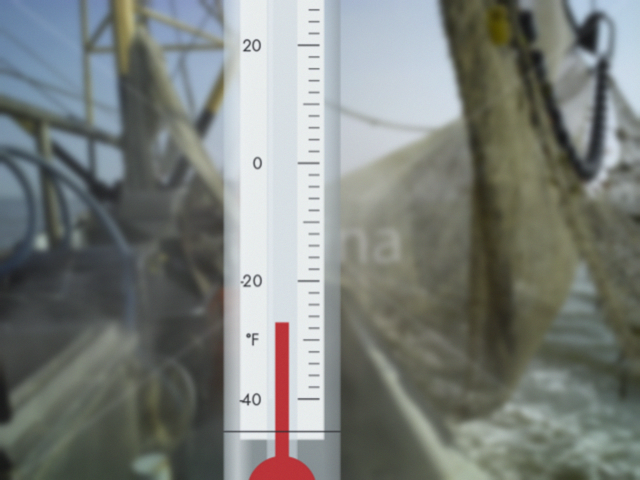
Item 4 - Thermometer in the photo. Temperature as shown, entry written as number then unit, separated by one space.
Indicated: -27 °F
